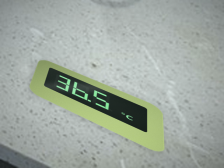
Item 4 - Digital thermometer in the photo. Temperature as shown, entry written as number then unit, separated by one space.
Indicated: 36.5 °C
